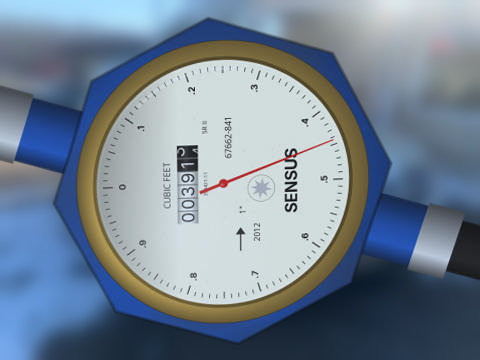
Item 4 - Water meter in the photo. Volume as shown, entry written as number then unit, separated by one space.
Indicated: 3913.44 ft³
